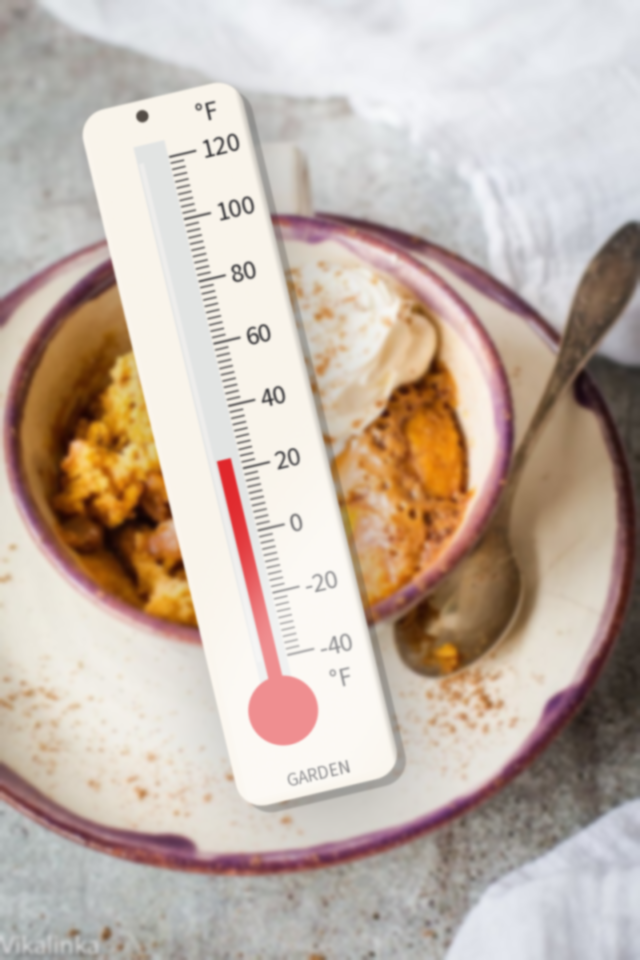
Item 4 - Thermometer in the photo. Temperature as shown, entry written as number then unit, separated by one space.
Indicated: 24 °F
